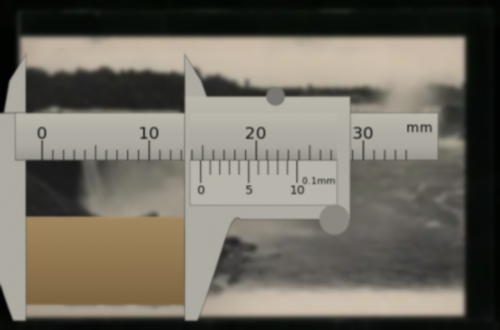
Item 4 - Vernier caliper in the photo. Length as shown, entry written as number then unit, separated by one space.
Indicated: 14.8 mm
